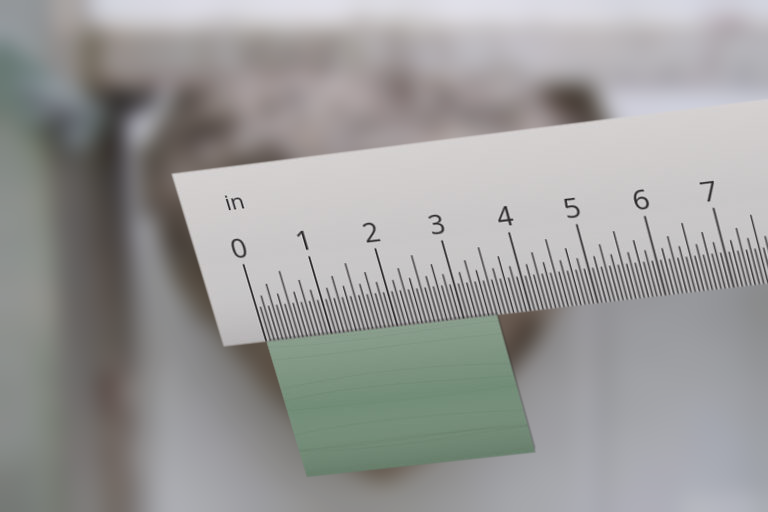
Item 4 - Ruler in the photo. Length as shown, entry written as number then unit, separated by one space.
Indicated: 3.5 in
